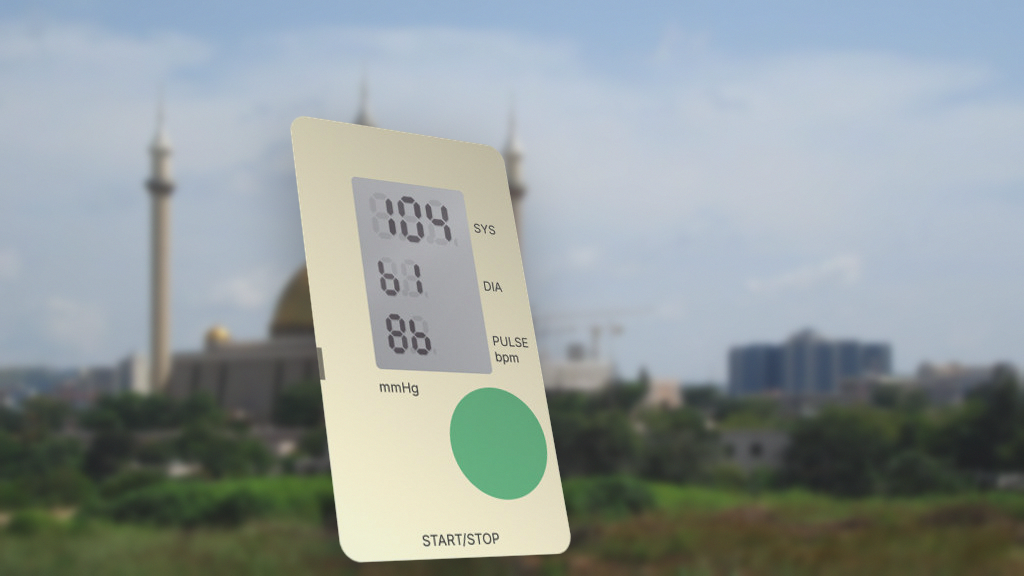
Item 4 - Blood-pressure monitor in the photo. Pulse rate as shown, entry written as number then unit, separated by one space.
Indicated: 86 bpm
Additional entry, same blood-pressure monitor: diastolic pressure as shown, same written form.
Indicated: 61 mmHg
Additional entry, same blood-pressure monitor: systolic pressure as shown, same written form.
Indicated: 104 mmHg
